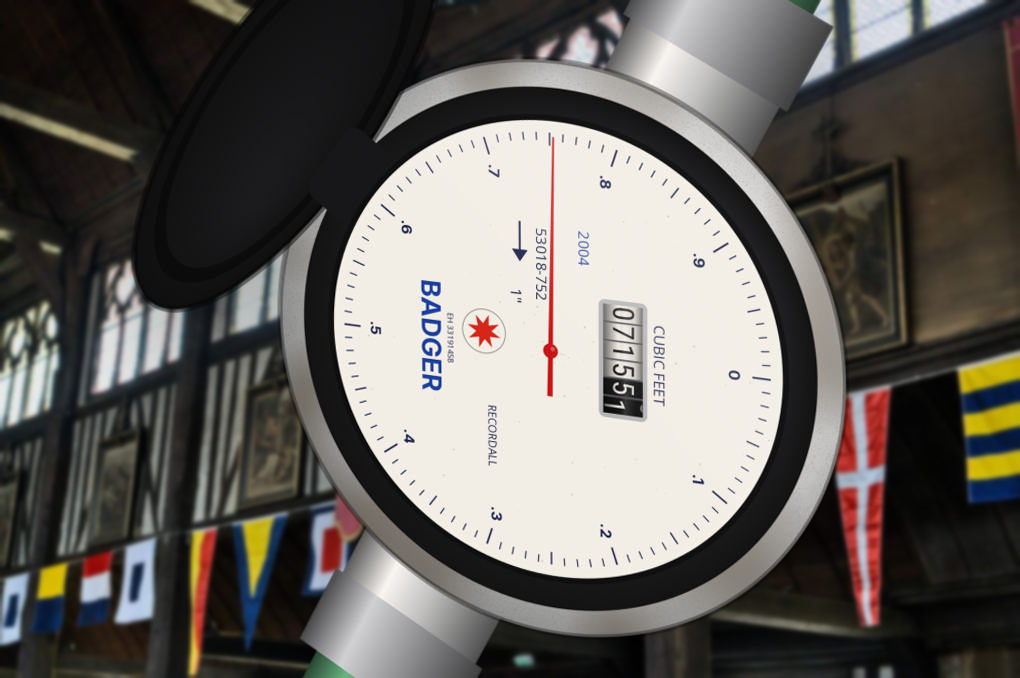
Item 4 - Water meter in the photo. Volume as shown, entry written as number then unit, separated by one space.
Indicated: 71550.75 ft³
